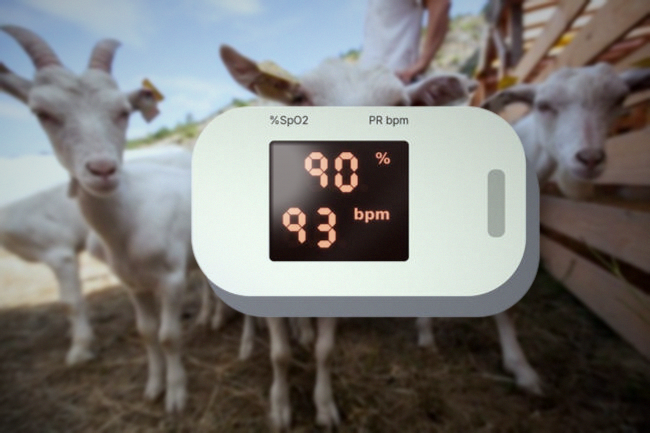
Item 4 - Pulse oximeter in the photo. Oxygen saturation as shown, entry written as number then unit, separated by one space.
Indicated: 90 %
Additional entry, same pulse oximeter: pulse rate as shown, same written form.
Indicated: 93 bpm
